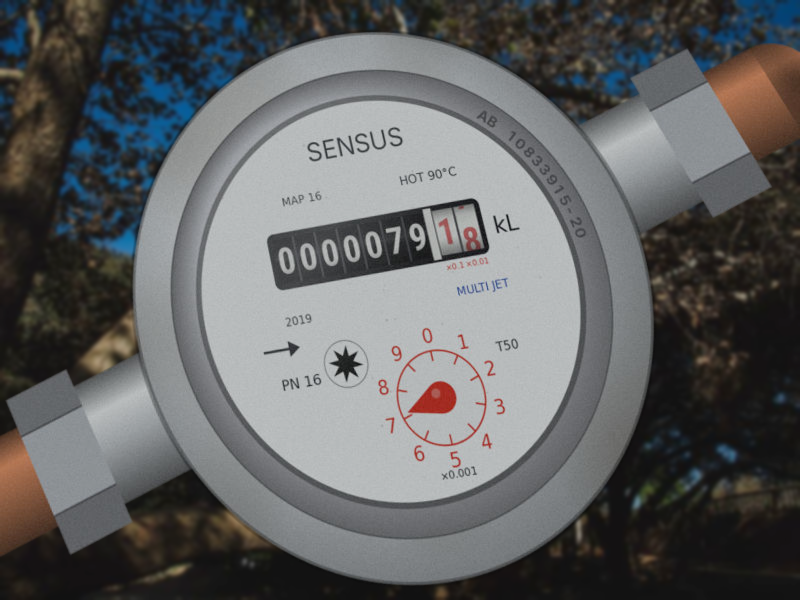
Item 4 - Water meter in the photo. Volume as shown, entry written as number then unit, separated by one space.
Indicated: 79.177 kL
